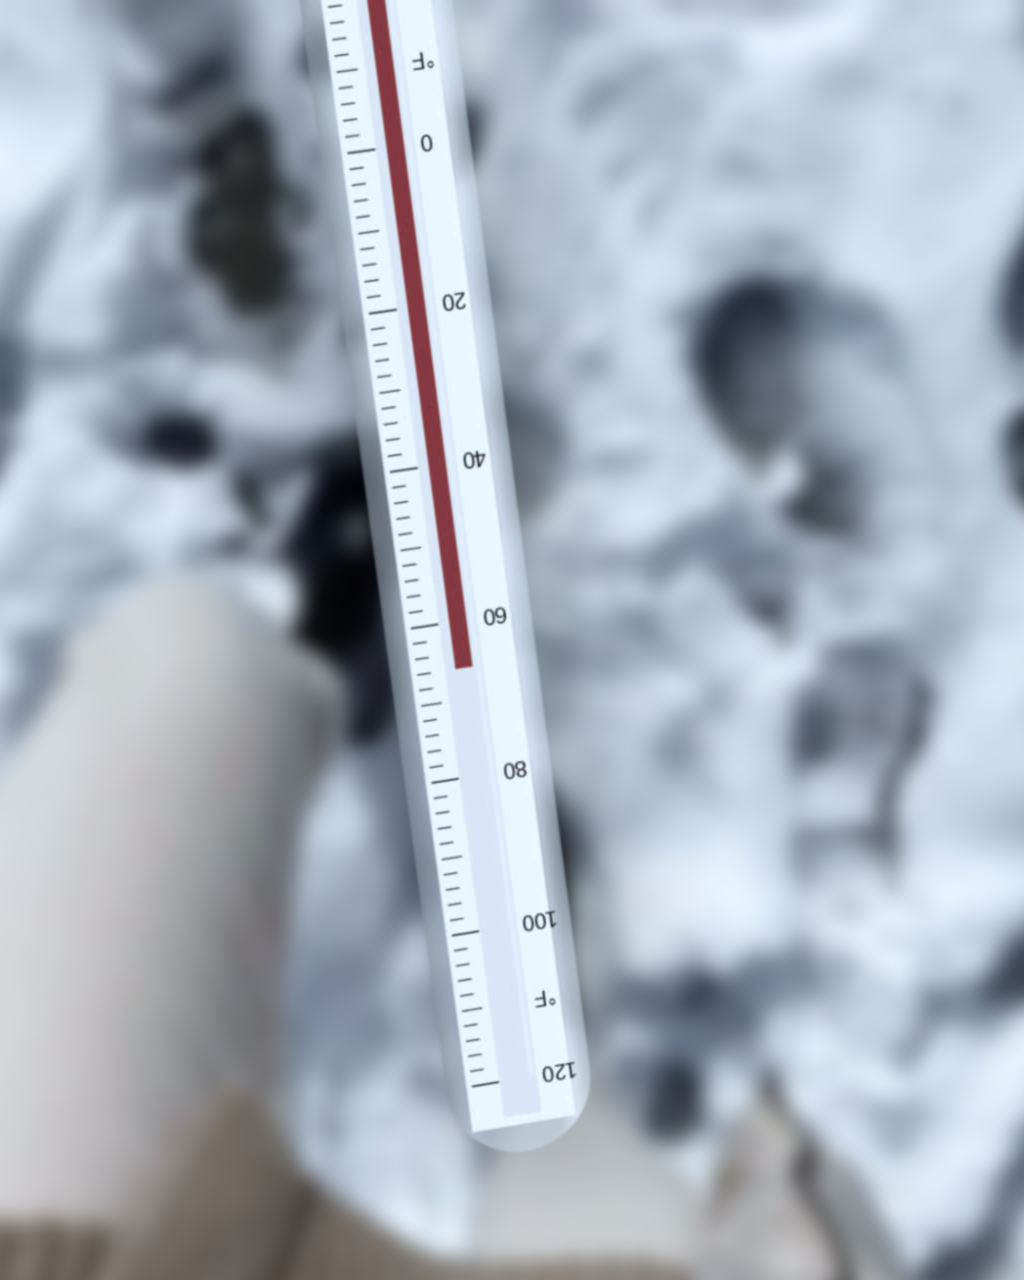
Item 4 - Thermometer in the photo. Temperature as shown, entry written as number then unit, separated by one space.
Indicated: 66 °F
